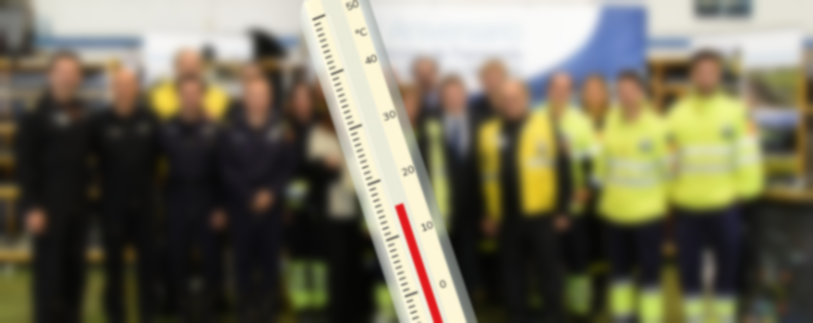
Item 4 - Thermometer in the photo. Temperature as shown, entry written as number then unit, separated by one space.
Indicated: 15 °C
